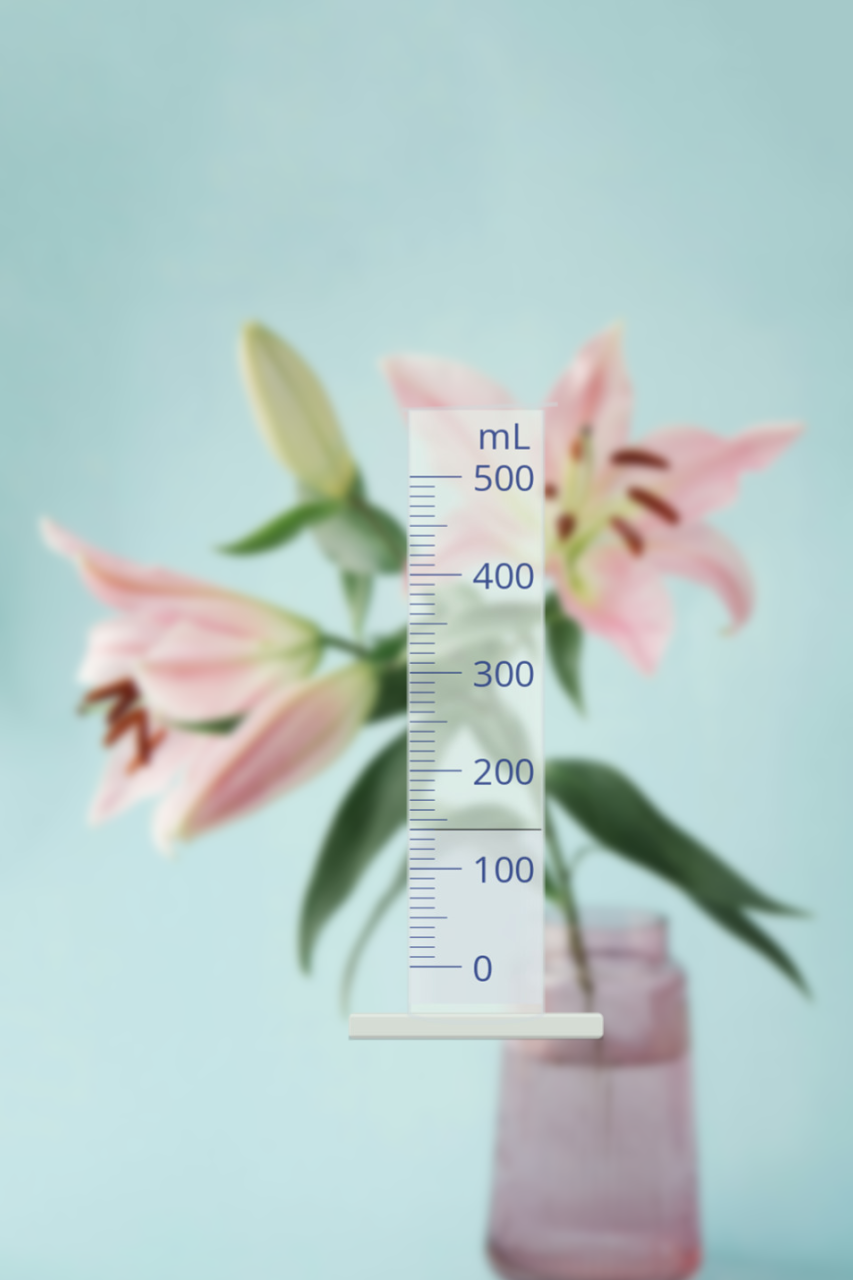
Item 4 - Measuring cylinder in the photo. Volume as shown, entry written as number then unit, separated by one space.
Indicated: 140 mL
